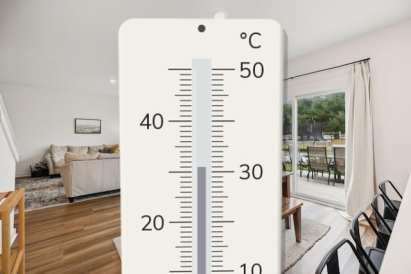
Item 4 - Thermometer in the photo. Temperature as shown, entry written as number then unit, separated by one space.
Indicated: 31 °C
